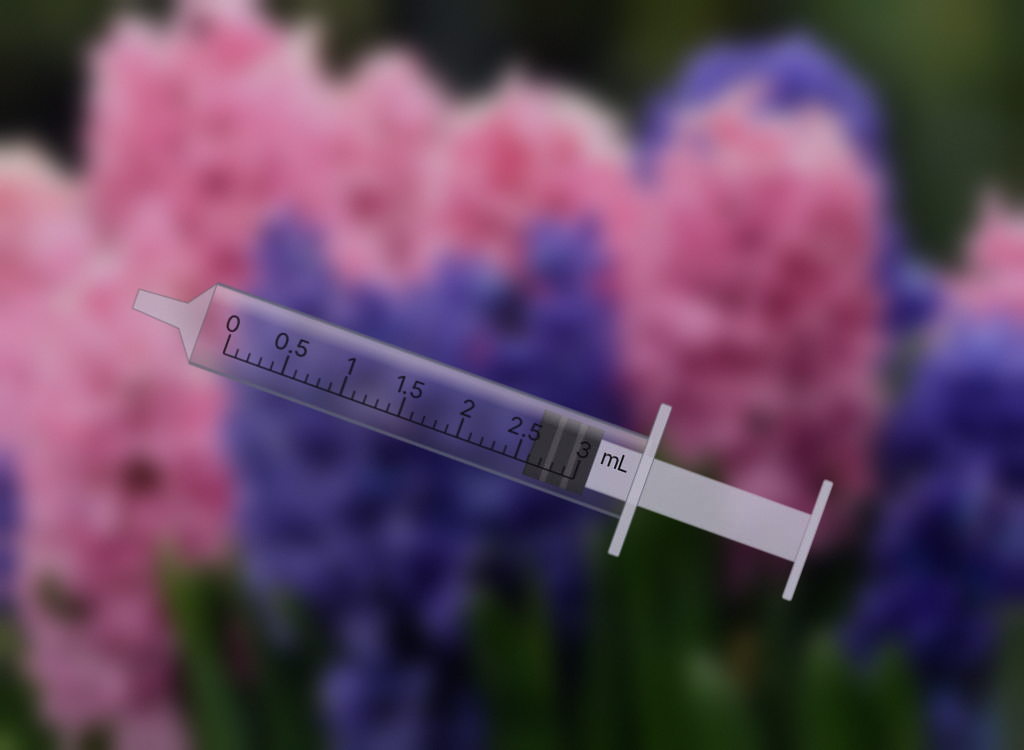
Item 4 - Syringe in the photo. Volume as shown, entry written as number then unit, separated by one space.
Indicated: 2.6 mL
